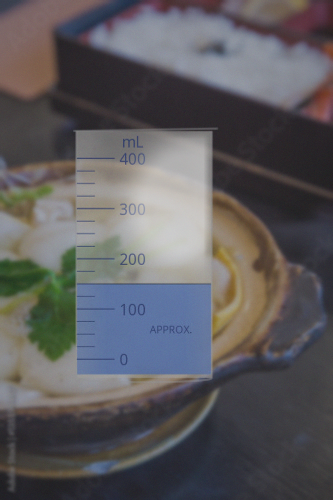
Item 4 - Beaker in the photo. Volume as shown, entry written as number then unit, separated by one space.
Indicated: 150 mL
